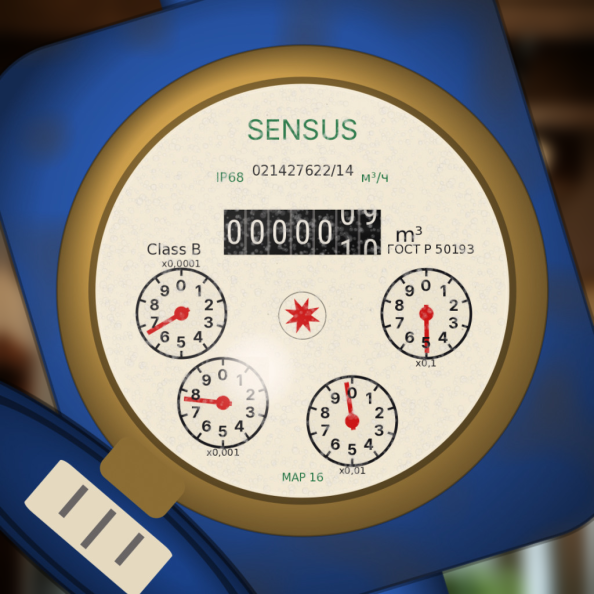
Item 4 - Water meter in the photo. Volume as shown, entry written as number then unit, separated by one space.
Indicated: 9.4976 m³
